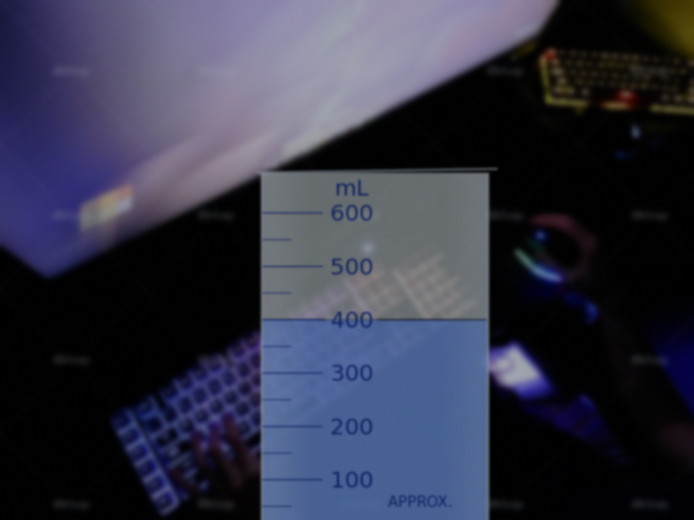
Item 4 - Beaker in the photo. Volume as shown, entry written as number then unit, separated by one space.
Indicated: 400 mL
